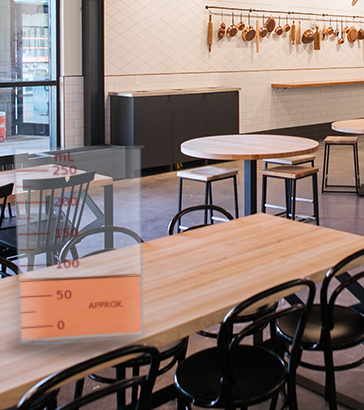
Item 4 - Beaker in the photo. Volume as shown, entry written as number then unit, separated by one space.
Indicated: 75 mL
